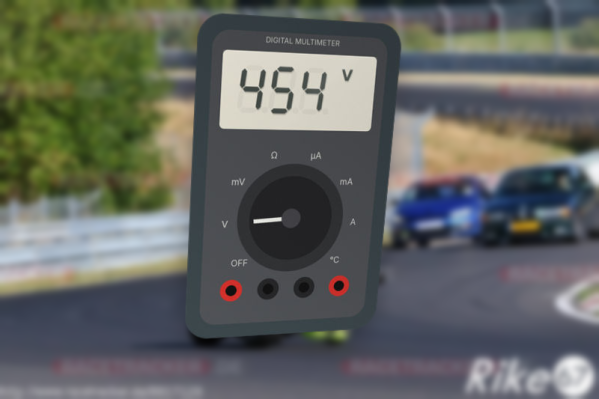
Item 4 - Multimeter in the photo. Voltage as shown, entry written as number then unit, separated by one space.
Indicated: 454 V
